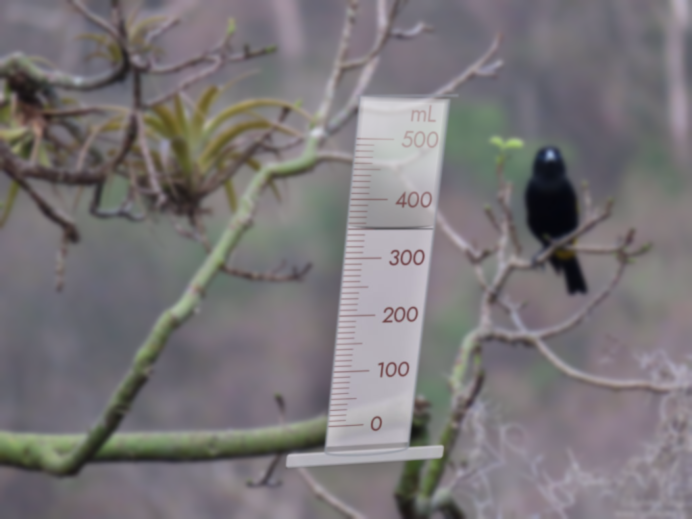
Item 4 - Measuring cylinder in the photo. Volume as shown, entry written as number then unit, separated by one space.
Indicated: 350 mL
